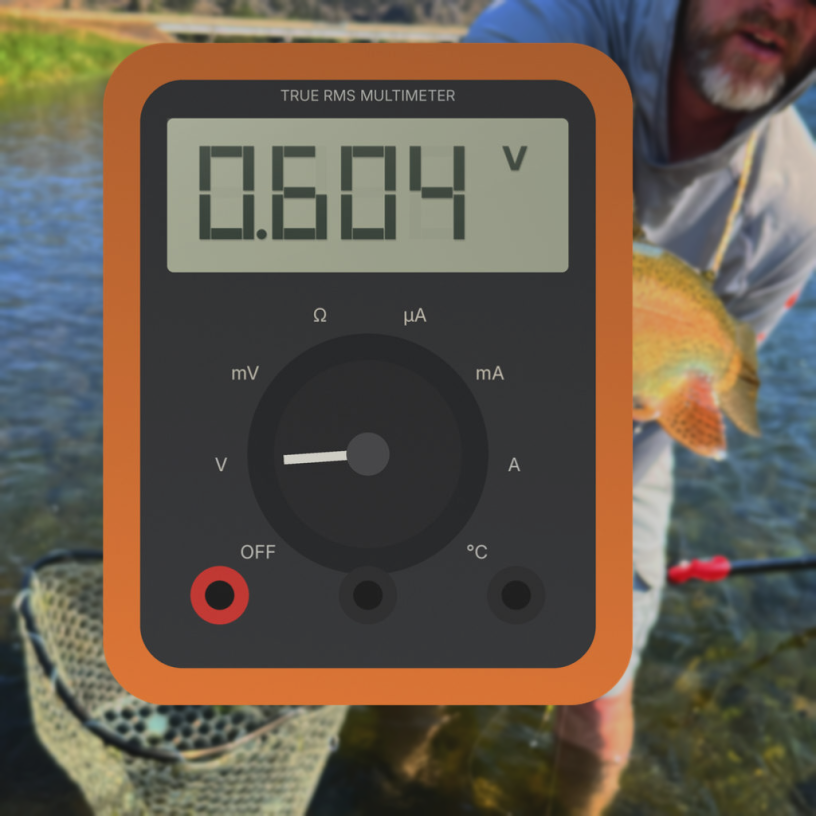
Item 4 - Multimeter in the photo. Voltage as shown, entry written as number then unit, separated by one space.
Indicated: 0.604 V
